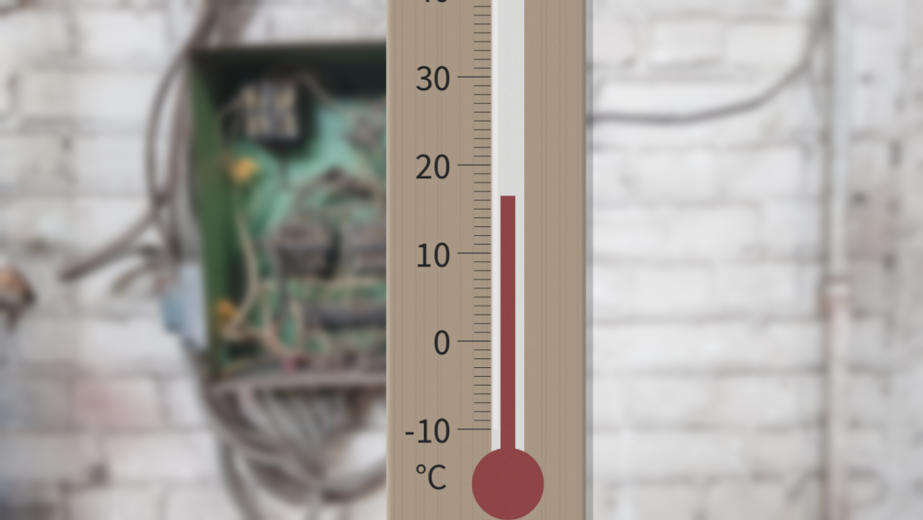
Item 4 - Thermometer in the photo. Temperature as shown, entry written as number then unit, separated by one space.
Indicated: 16.5 °C
